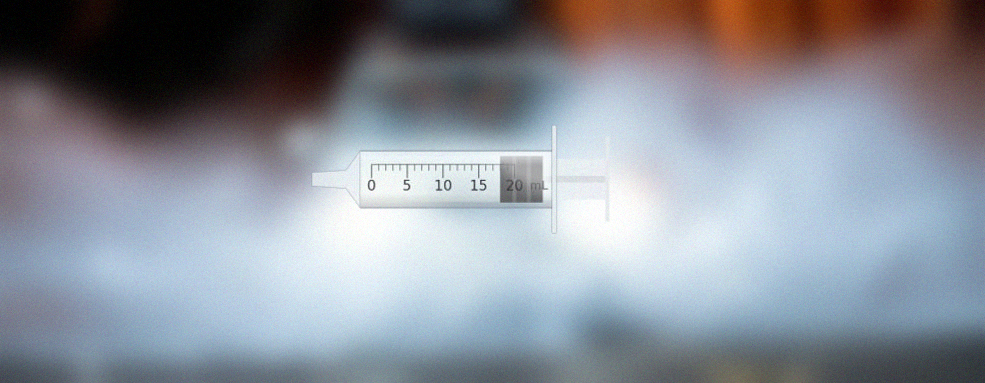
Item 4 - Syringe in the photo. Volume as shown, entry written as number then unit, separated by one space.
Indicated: 18 mL
